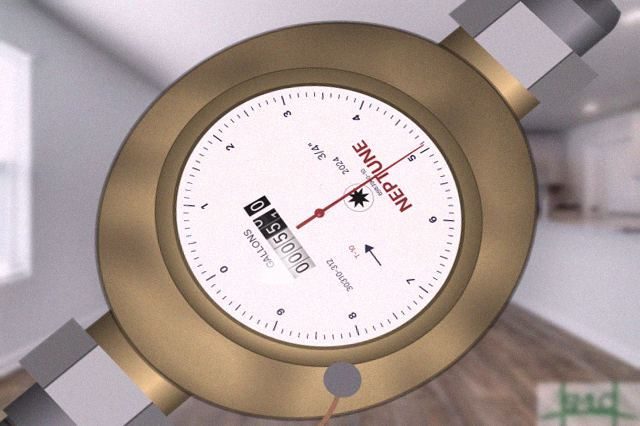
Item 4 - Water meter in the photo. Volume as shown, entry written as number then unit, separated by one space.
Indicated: 5504.9 gal
